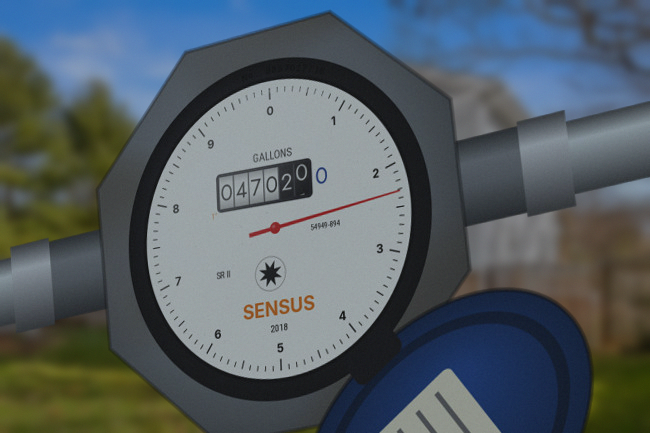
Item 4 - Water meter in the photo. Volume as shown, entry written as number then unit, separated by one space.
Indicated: 470202.3 gal
